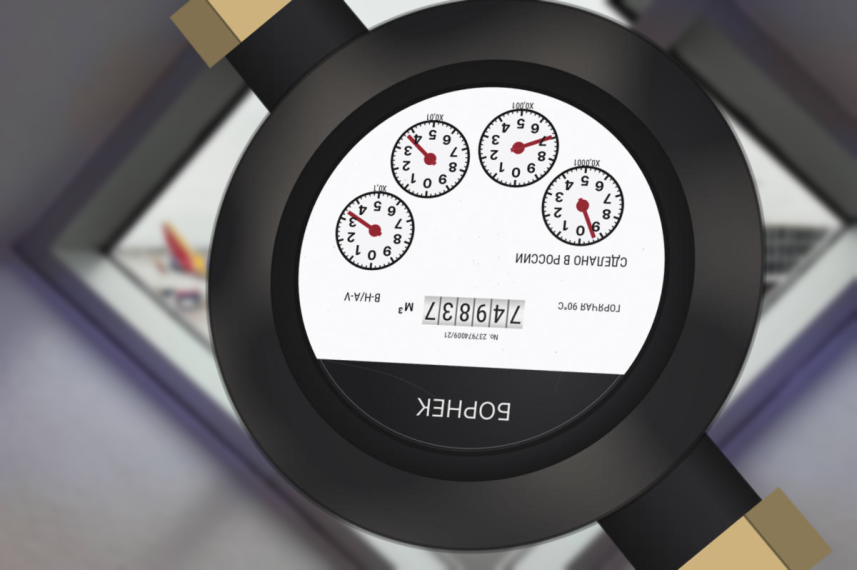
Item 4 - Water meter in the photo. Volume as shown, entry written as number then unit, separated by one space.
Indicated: 749837.3369 m³
